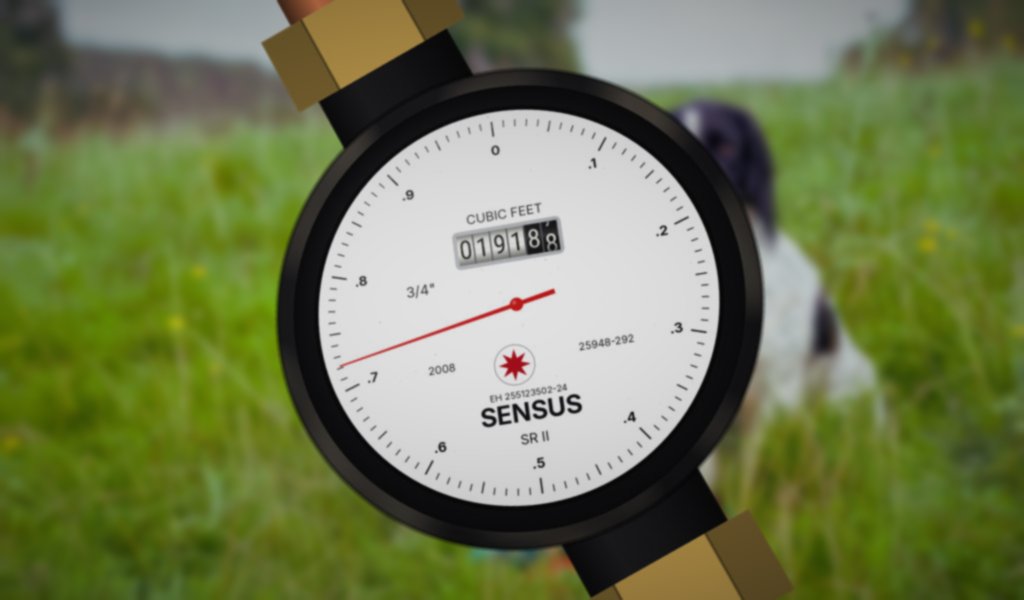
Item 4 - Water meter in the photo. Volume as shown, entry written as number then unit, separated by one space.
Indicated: 19187.72 ft³
